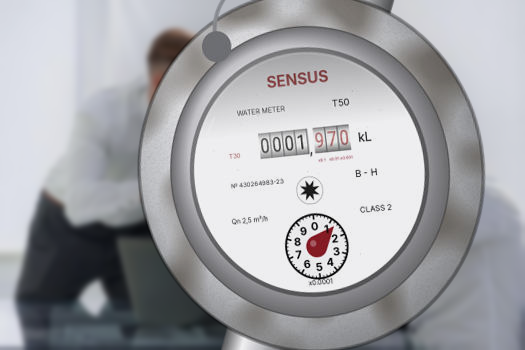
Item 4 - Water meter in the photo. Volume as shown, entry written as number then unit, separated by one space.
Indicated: 1.9701 kL
